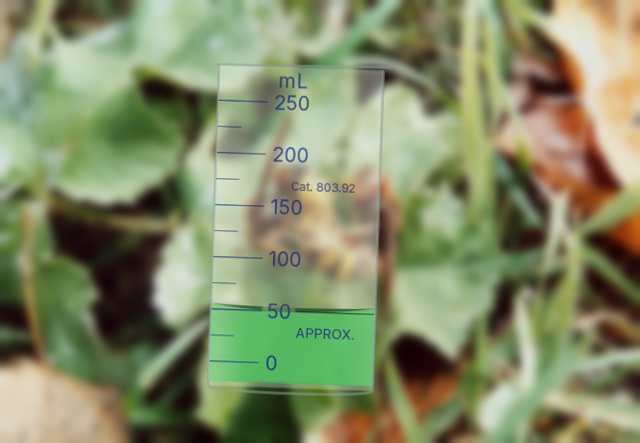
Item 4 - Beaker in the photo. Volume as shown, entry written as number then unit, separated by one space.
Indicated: 50 mL
